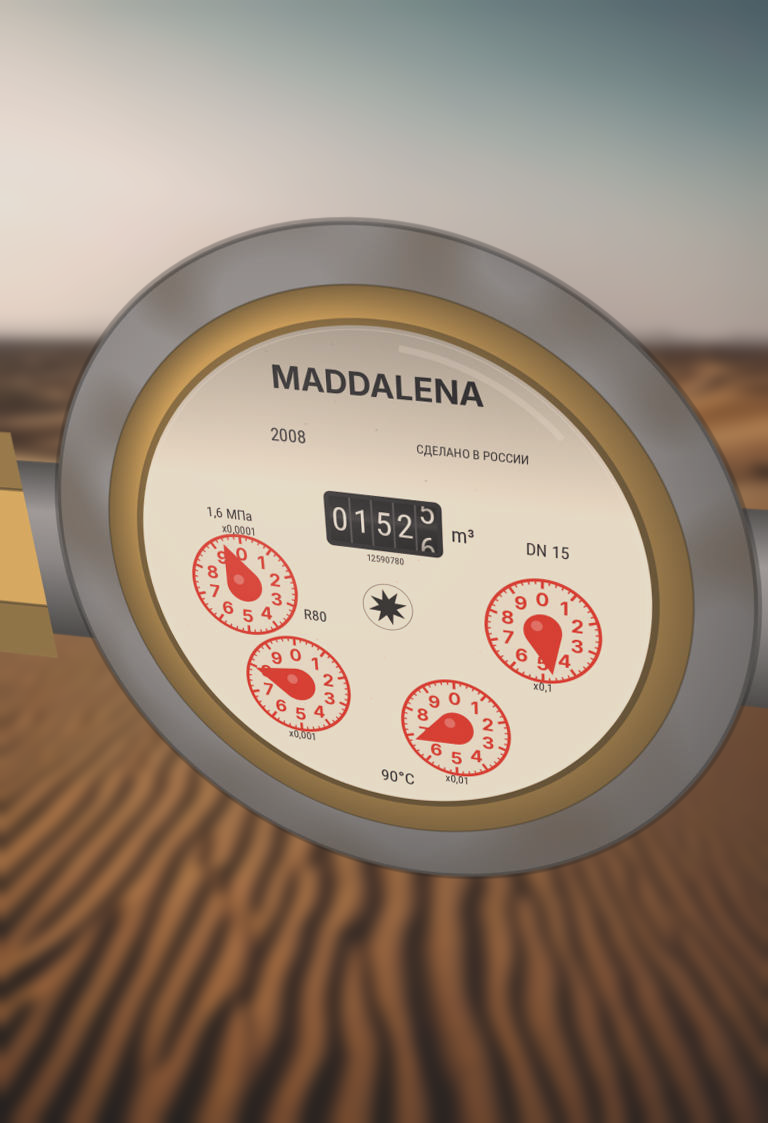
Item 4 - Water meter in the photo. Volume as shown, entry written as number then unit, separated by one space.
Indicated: 1525.4679 m³
